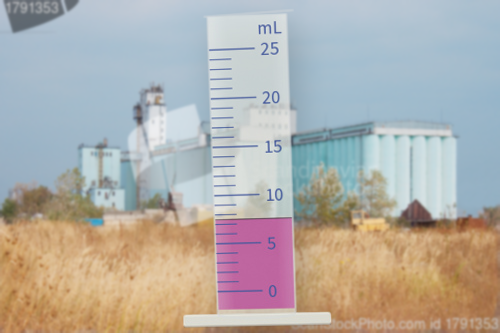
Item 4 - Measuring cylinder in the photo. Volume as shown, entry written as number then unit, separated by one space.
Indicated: 7.5 mL
